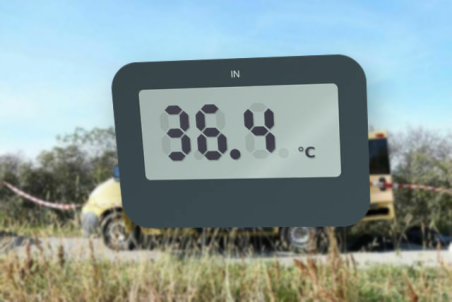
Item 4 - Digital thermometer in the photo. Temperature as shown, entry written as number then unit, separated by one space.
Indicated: 36.4 °C
